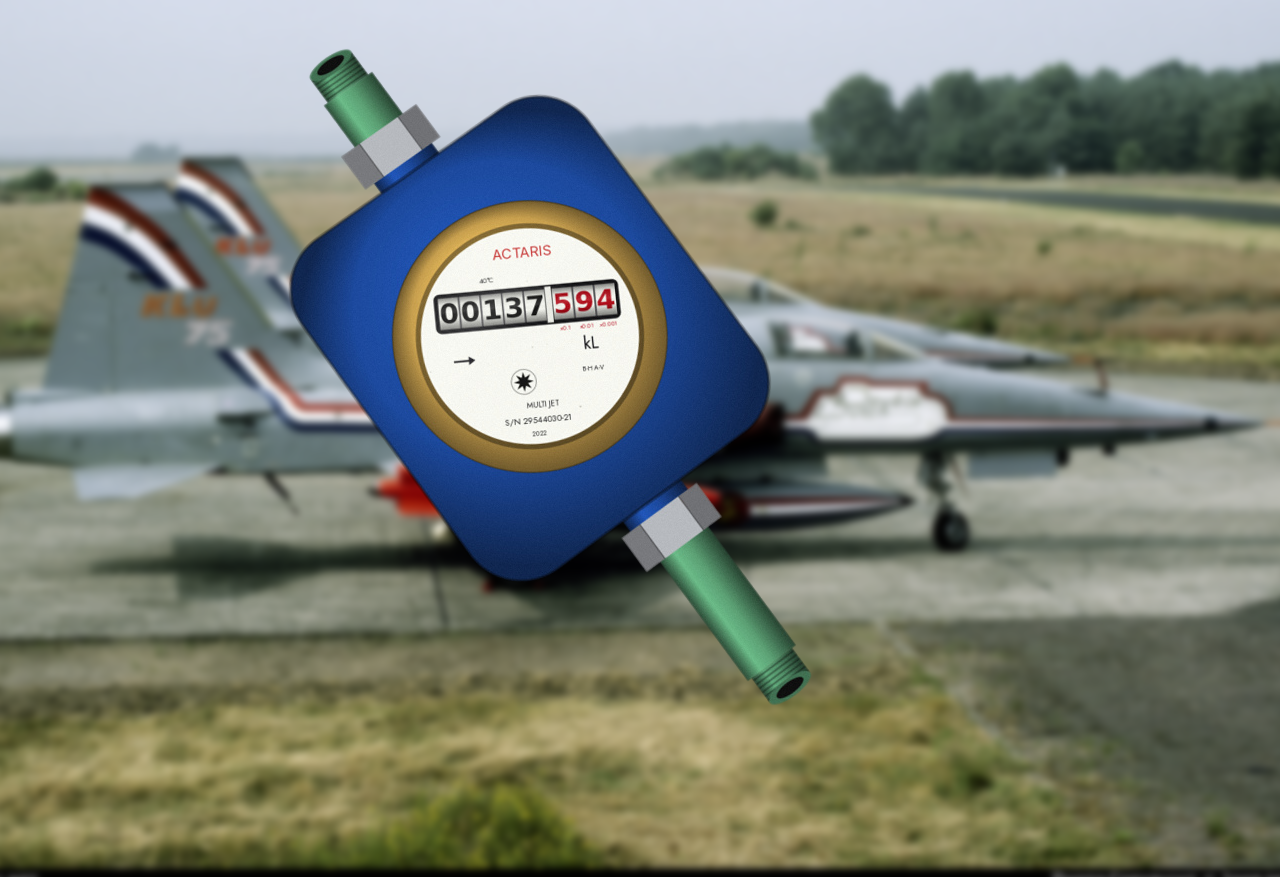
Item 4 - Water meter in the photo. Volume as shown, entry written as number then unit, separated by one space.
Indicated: 137.594 kL
